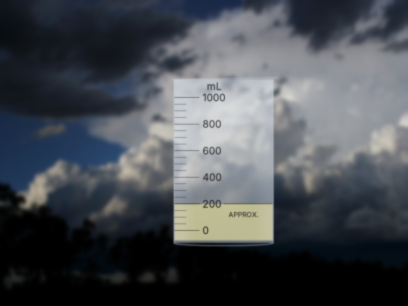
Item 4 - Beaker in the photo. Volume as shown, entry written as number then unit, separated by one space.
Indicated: 200 mL
